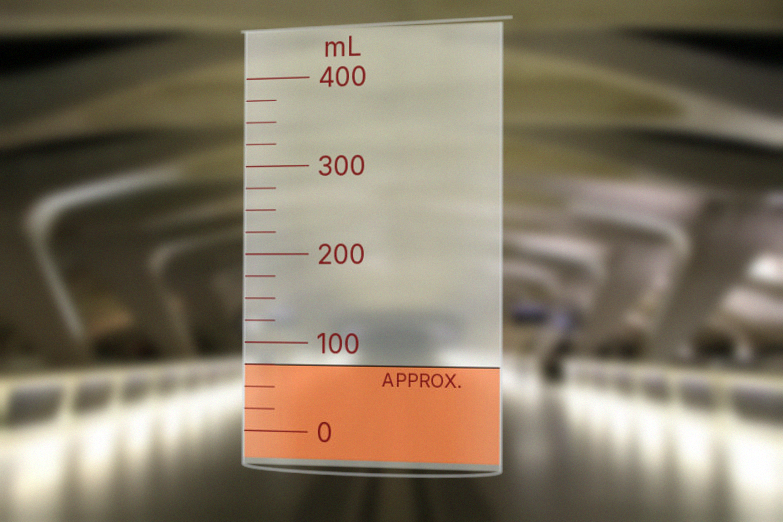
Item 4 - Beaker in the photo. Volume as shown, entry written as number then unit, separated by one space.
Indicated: 75 mL
